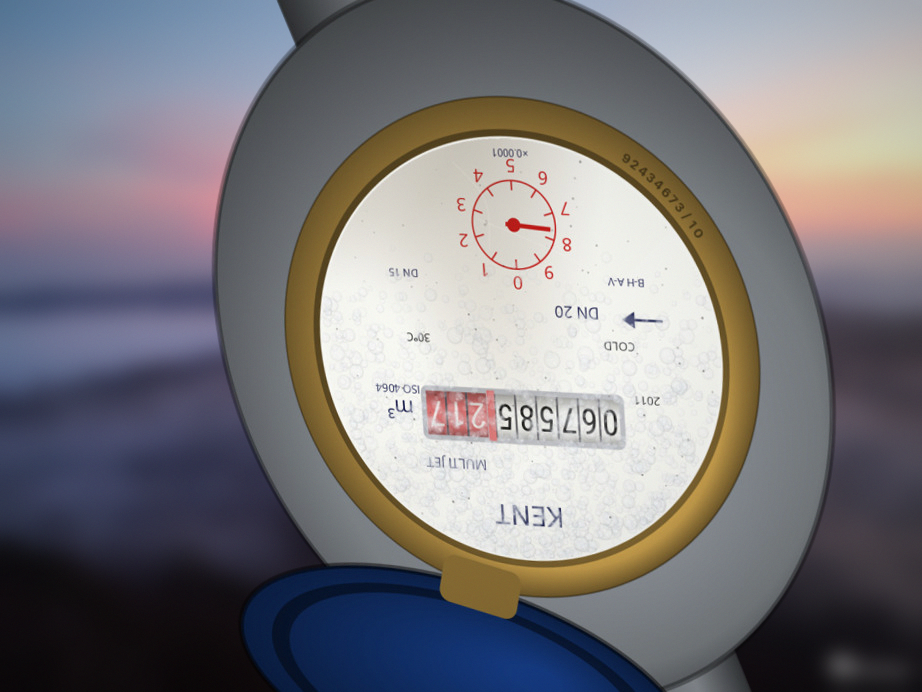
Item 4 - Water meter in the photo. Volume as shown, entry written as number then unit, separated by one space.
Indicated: 67585.2177 m³
